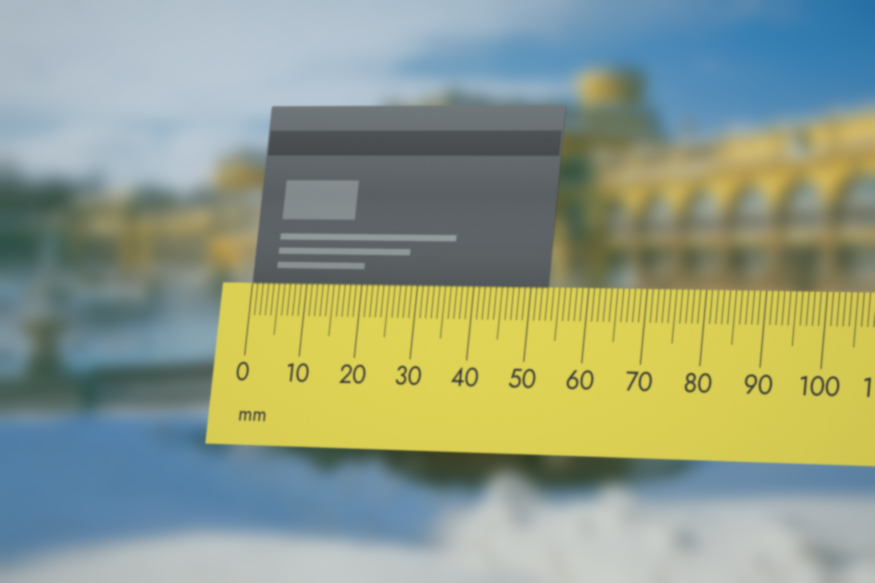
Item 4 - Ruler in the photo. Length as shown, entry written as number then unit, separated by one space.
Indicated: 53 mm
